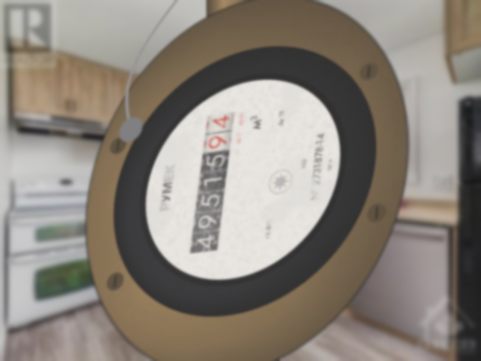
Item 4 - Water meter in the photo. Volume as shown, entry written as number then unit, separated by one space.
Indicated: 49515.94 m³
